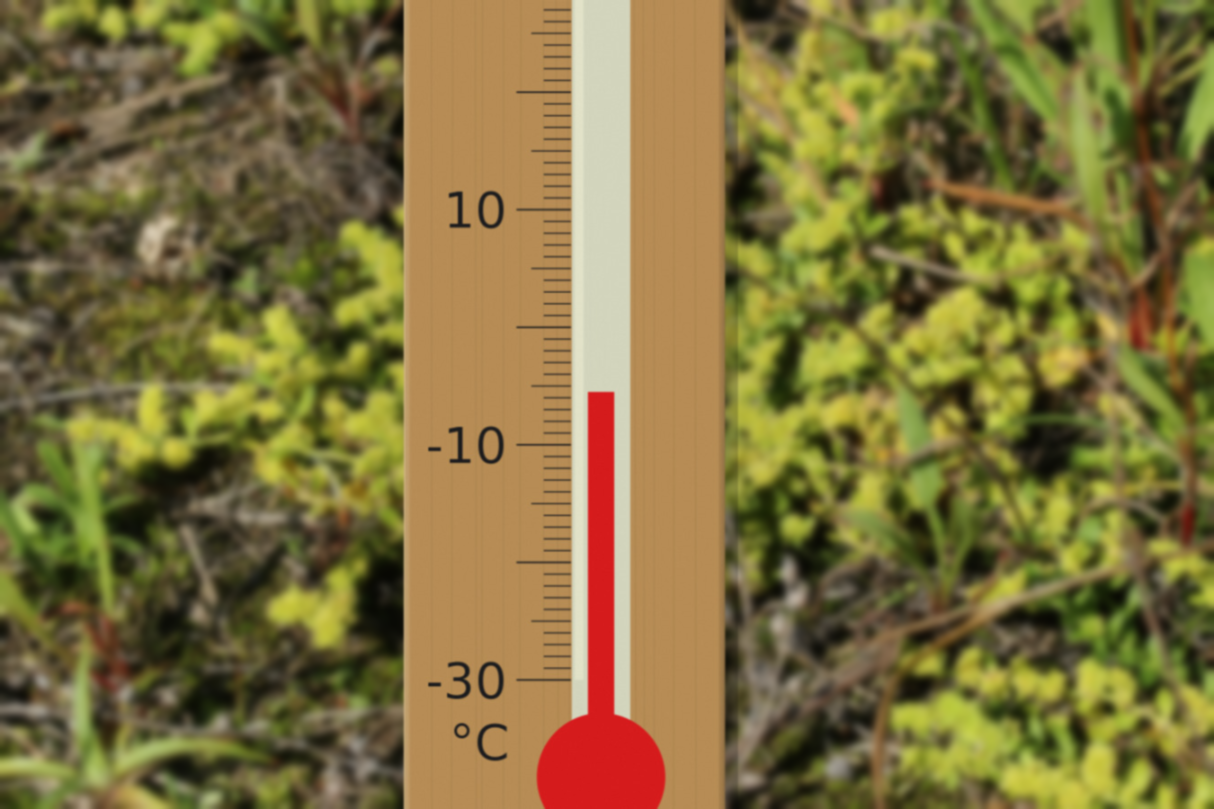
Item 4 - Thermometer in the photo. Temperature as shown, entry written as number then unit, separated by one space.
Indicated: -5.5 °C
